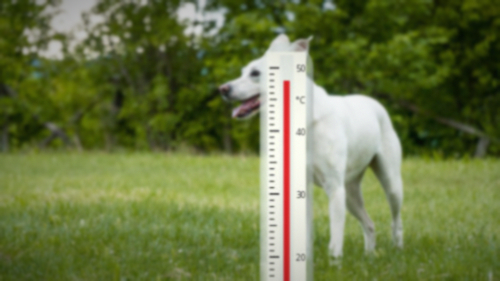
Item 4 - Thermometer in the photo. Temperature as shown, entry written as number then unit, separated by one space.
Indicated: 48 °C
